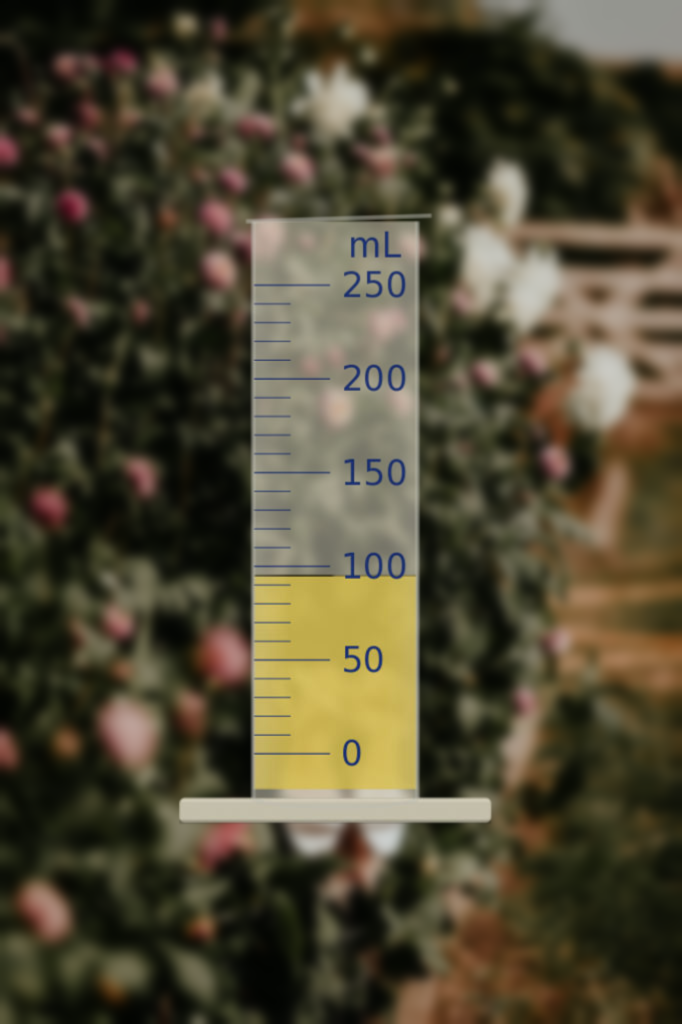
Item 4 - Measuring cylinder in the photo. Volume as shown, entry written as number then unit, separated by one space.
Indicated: 95 mL
